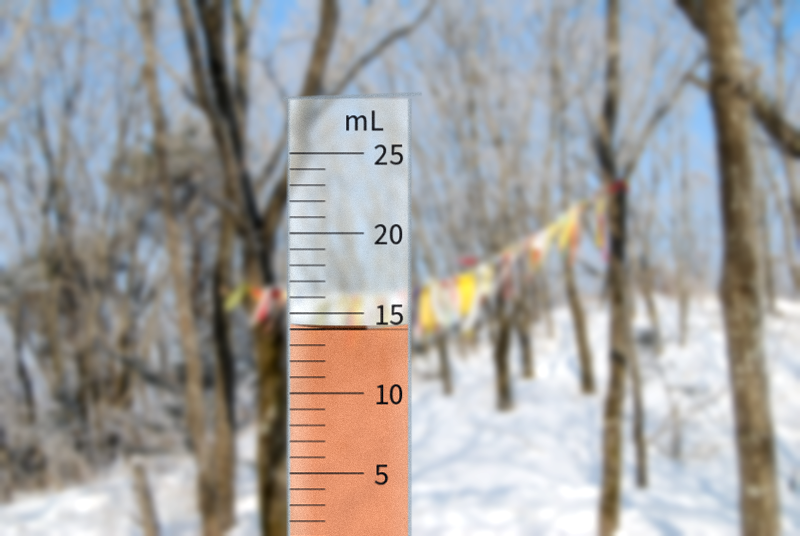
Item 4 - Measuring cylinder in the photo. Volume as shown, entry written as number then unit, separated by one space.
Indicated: 14 mL
